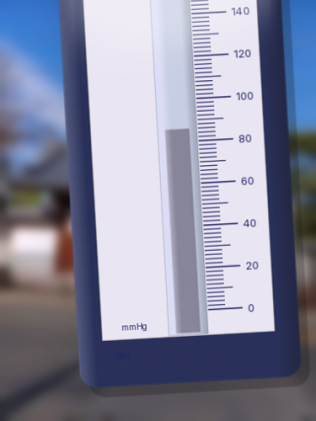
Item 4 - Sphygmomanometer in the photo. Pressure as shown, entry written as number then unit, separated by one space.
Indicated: 86 mmHg
